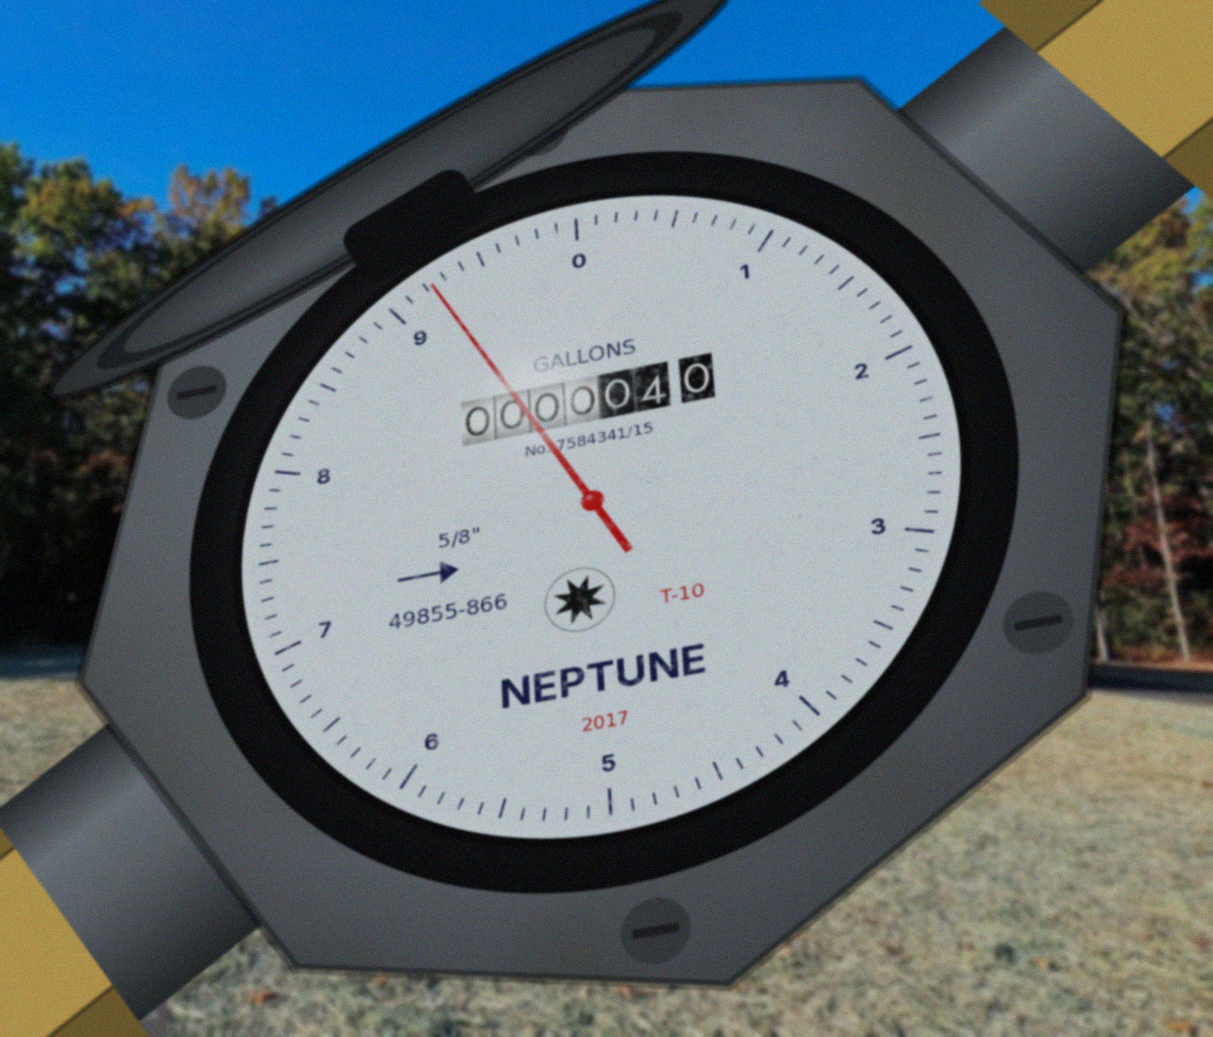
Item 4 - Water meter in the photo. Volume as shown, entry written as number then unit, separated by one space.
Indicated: 39.2 gal
